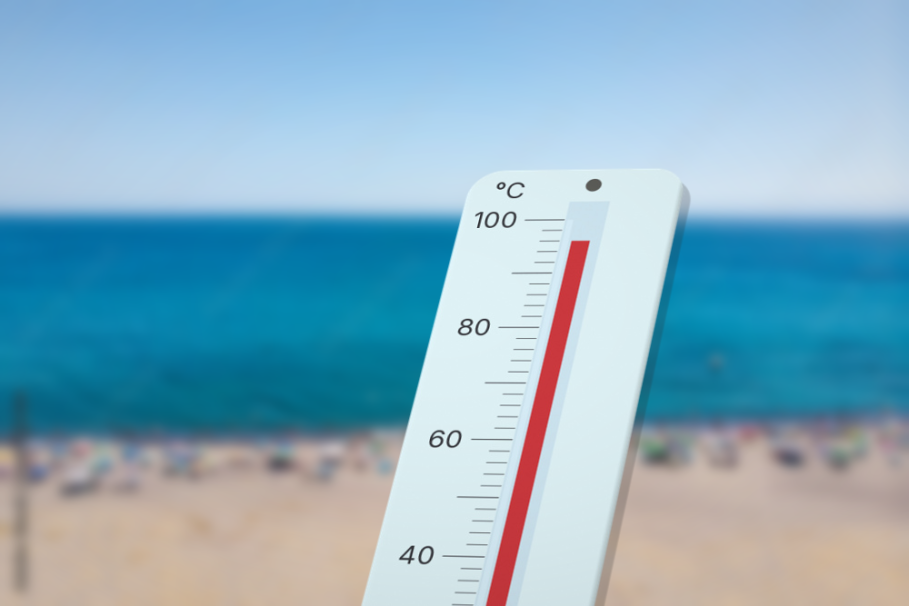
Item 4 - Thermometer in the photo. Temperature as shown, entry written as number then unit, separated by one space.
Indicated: 96 °C
